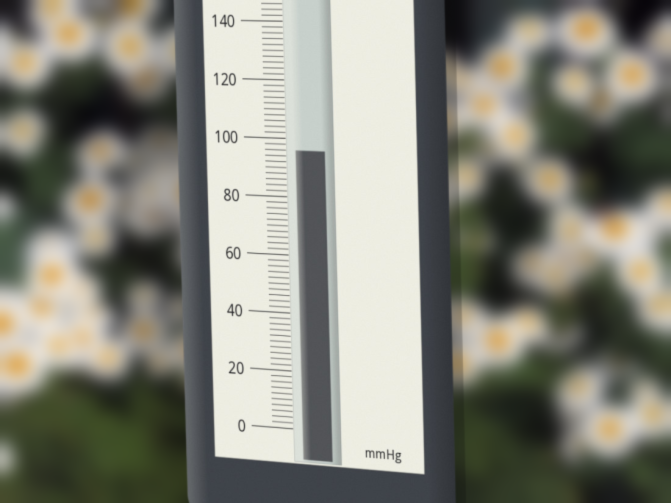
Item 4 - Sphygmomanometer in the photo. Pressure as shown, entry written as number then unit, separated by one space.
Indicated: 96 mmHg
